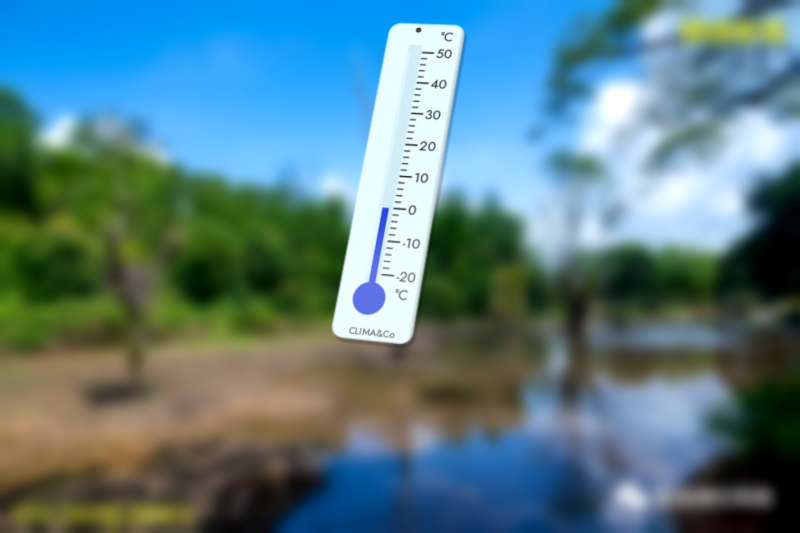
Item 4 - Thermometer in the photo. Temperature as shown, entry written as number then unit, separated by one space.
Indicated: 0 °C
